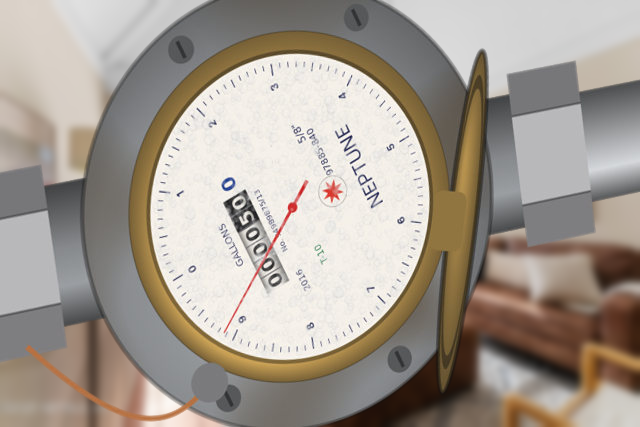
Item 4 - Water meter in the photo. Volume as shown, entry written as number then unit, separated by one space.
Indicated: 499.1 gal
